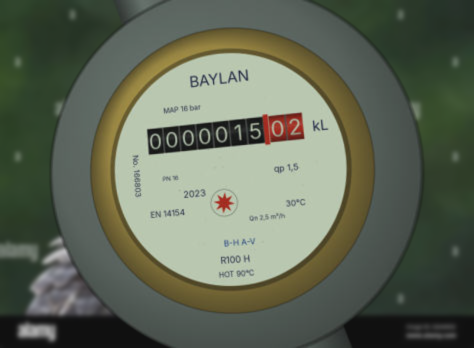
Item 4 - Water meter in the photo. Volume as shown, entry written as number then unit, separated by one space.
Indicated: 15.02 kL
